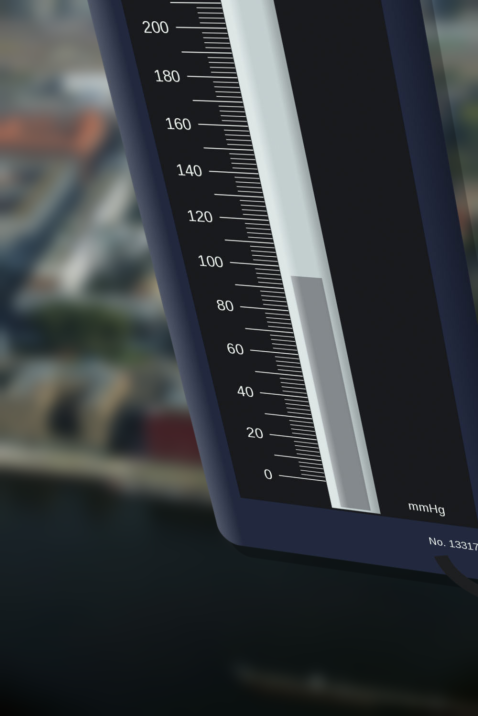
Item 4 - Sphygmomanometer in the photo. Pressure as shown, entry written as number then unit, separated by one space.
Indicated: 96 mmHg
